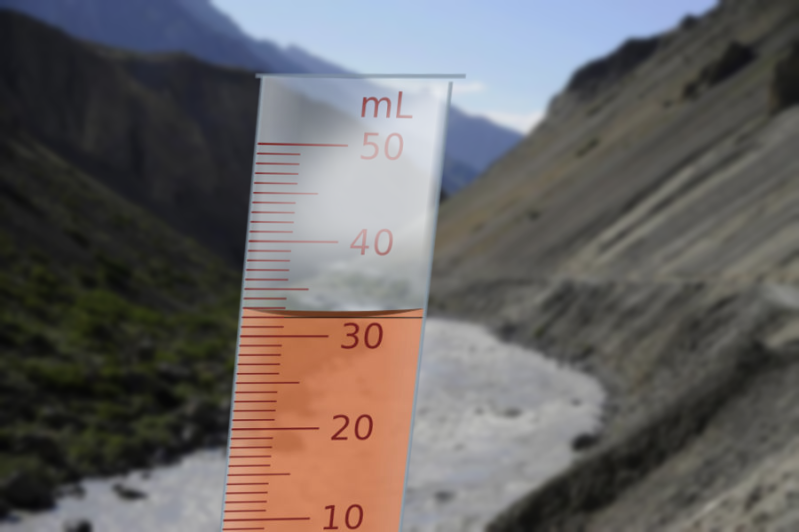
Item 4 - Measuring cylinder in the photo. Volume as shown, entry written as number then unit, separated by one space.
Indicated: 32 mL
